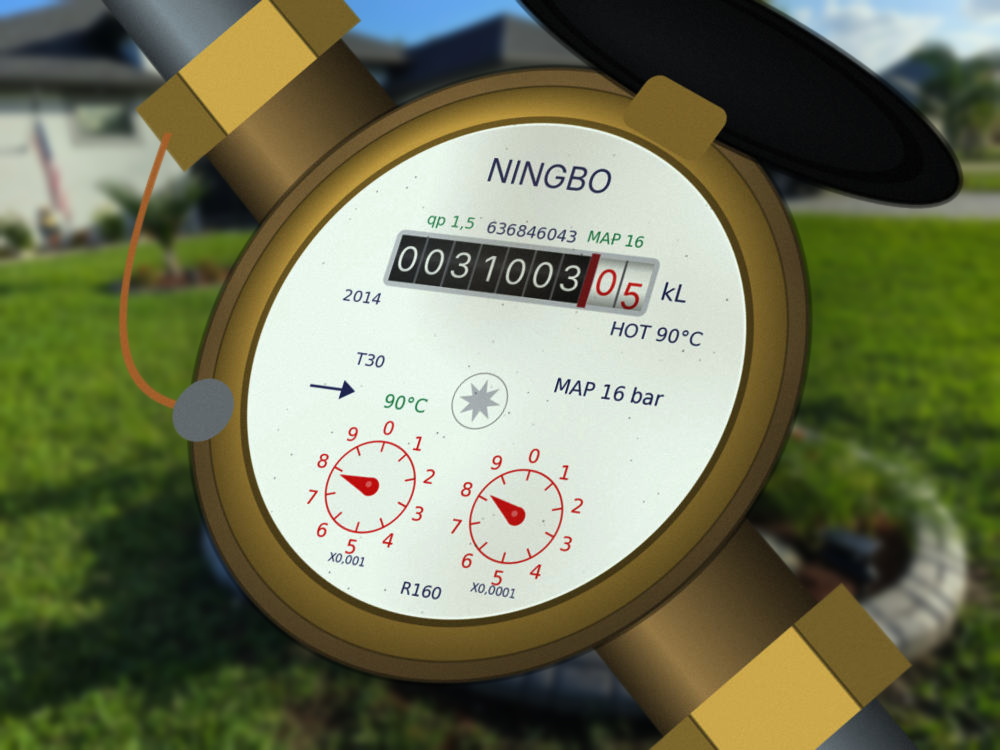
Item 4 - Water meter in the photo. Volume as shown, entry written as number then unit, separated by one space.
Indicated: 31003.0478 kL
